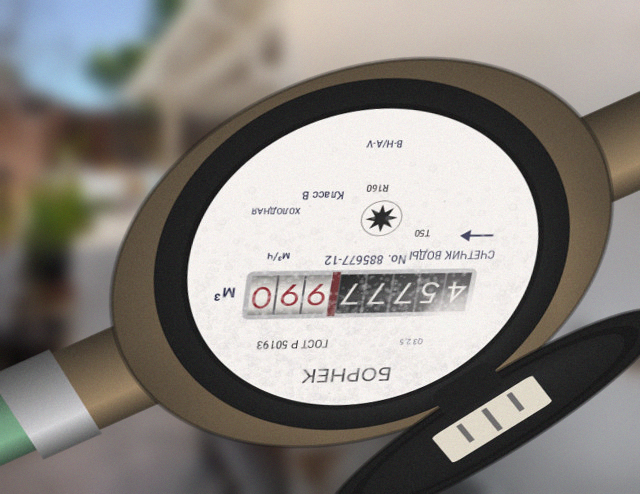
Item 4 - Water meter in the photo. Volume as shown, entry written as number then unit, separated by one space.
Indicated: 45777.990 m³
